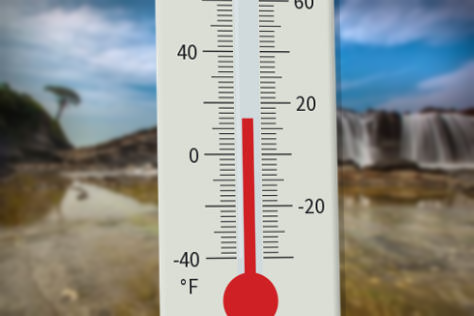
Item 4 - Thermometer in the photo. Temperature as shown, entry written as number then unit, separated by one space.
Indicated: 14 °F
